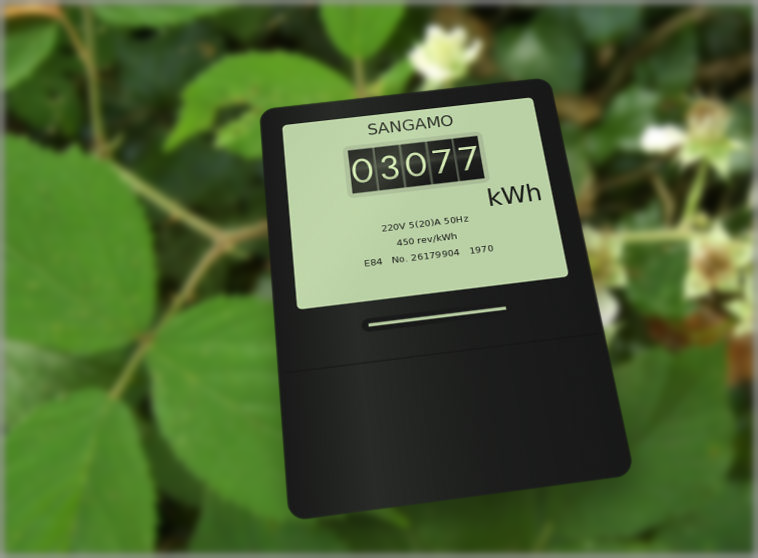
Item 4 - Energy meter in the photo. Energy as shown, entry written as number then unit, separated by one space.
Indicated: 3077 kWh
